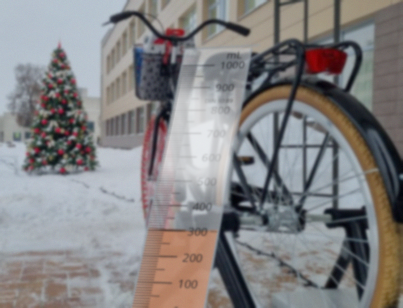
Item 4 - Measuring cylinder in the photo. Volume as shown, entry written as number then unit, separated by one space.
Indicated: 300 mL
